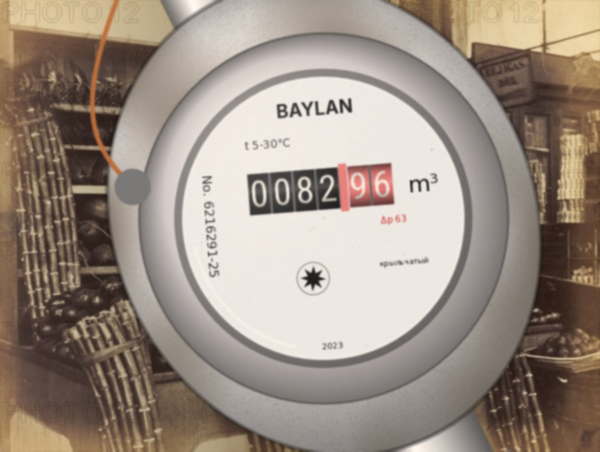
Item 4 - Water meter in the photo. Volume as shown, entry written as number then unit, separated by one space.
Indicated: 82.96 m³
